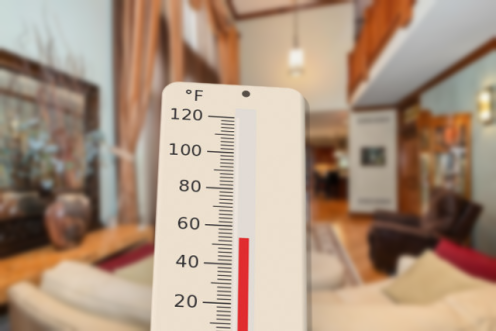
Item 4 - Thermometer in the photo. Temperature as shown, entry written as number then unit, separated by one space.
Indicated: 54 °F
